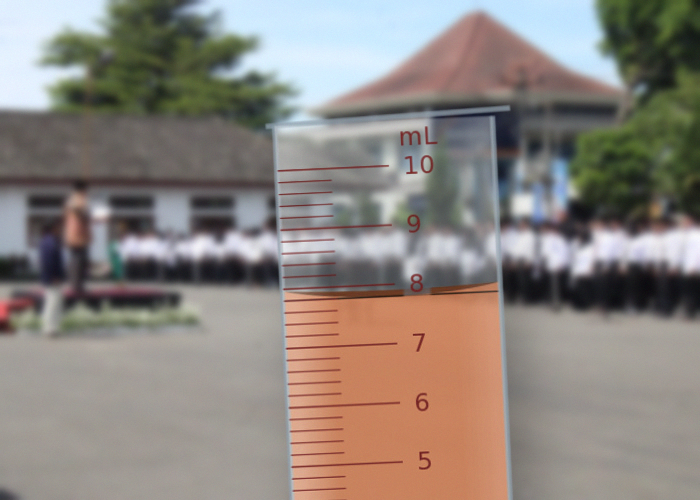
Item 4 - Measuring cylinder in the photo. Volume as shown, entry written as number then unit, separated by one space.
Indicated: 7.8 mL
